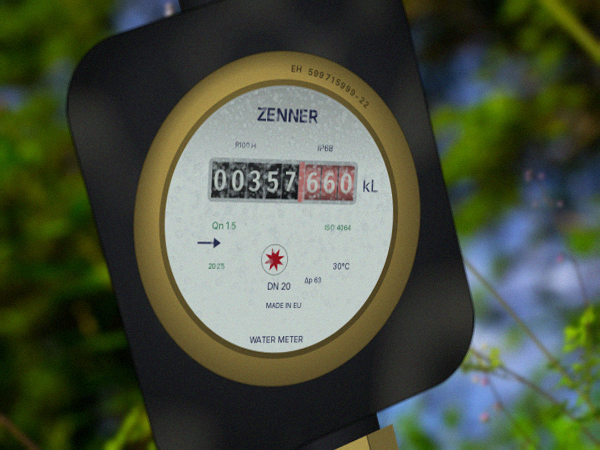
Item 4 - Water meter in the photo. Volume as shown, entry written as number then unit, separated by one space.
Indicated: 357.660 kL
